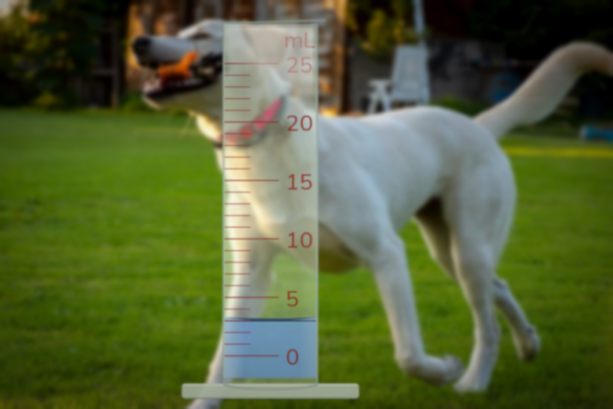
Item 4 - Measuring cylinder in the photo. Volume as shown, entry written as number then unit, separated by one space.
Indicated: 3 mL
